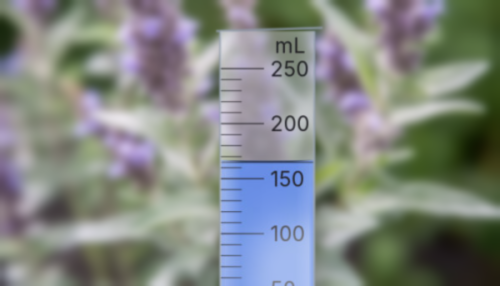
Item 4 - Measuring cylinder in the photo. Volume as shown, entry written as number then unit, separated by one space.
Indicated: 165 mL
